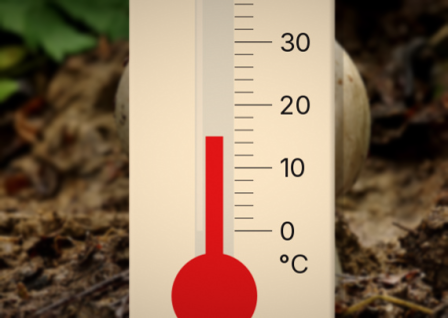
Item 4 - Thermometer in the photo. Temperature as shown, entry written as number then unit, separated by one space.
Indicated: 15 °C
